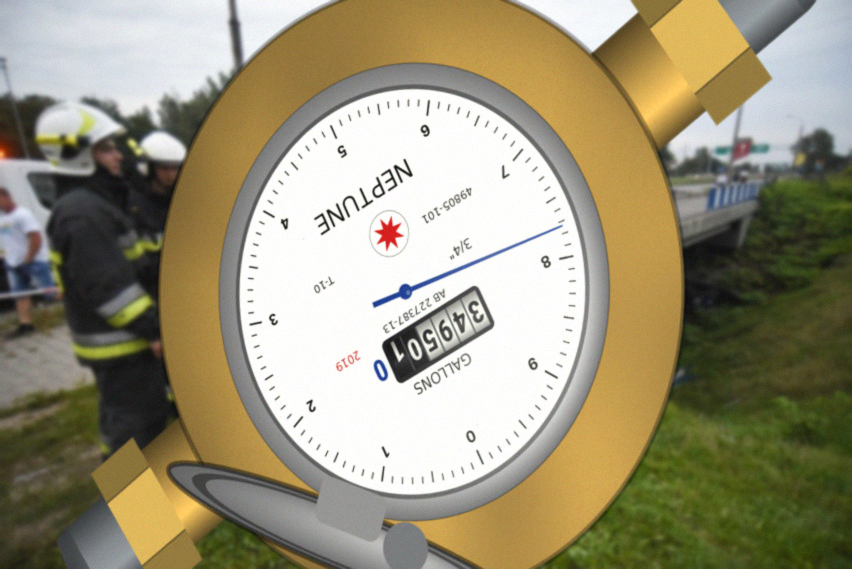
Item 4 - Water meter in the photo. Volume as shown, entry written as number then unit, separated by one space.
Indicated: 3495007.7 gal
